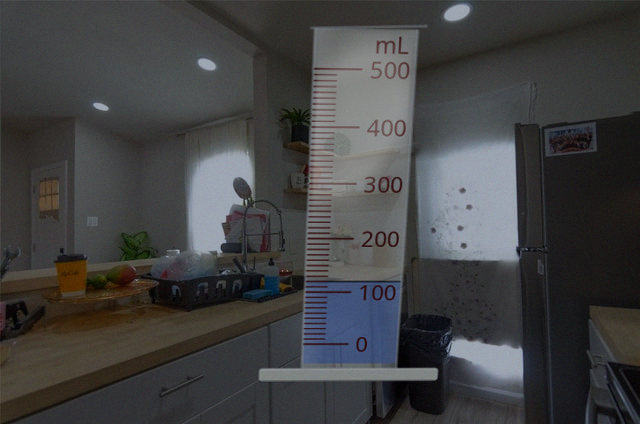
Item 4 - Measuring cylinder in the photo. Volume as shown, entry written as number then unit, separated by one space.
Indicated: 120 mL
